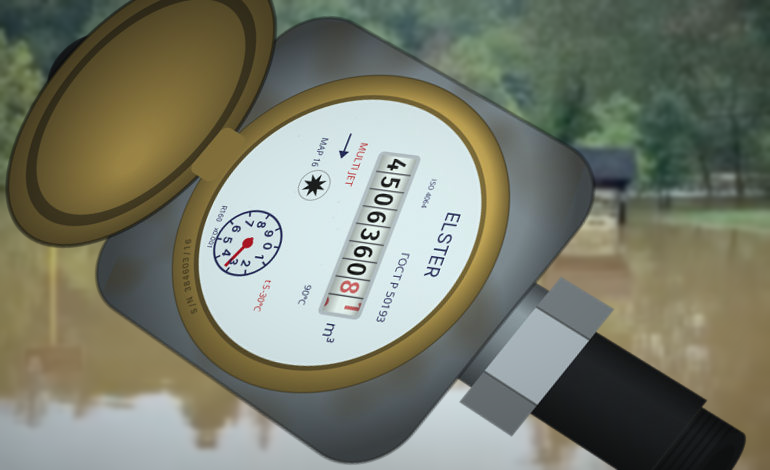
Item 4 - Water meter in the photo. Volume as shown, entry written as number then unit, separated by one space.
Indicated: 4506360.813 m³
